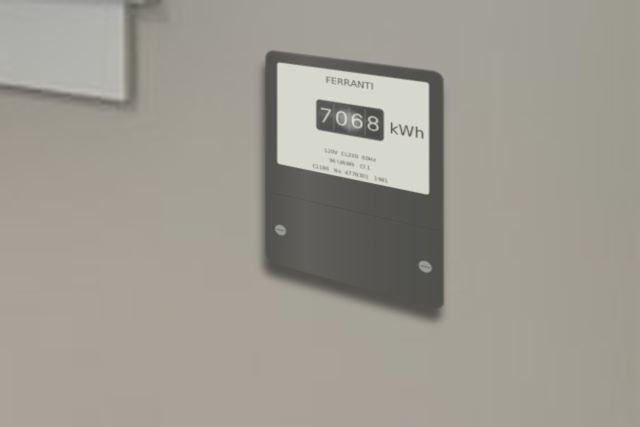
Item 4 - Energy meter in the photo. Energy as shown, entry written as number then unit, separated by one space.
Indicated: 7068 kWh
